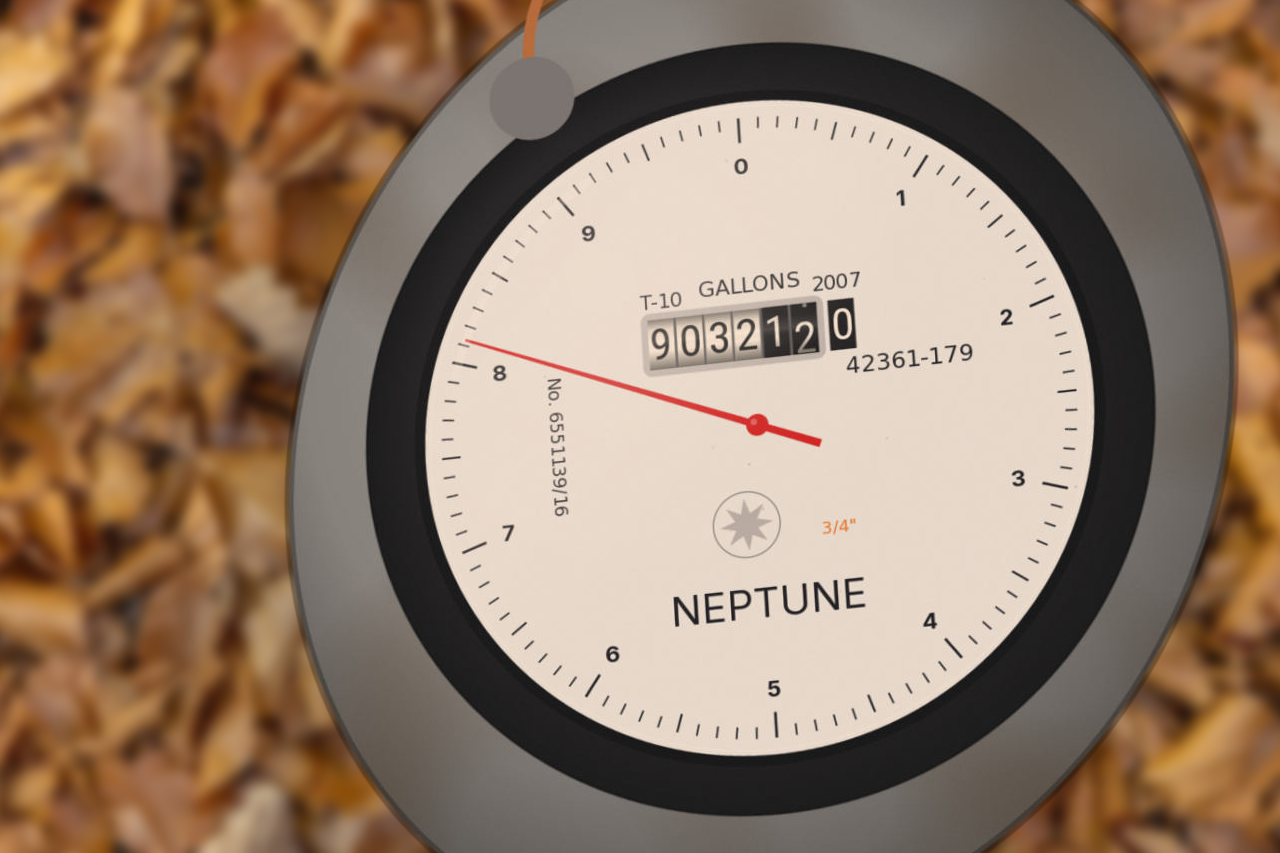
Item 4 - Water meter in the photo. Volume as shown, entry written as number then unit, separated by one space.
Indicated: 9032118.1 gal
